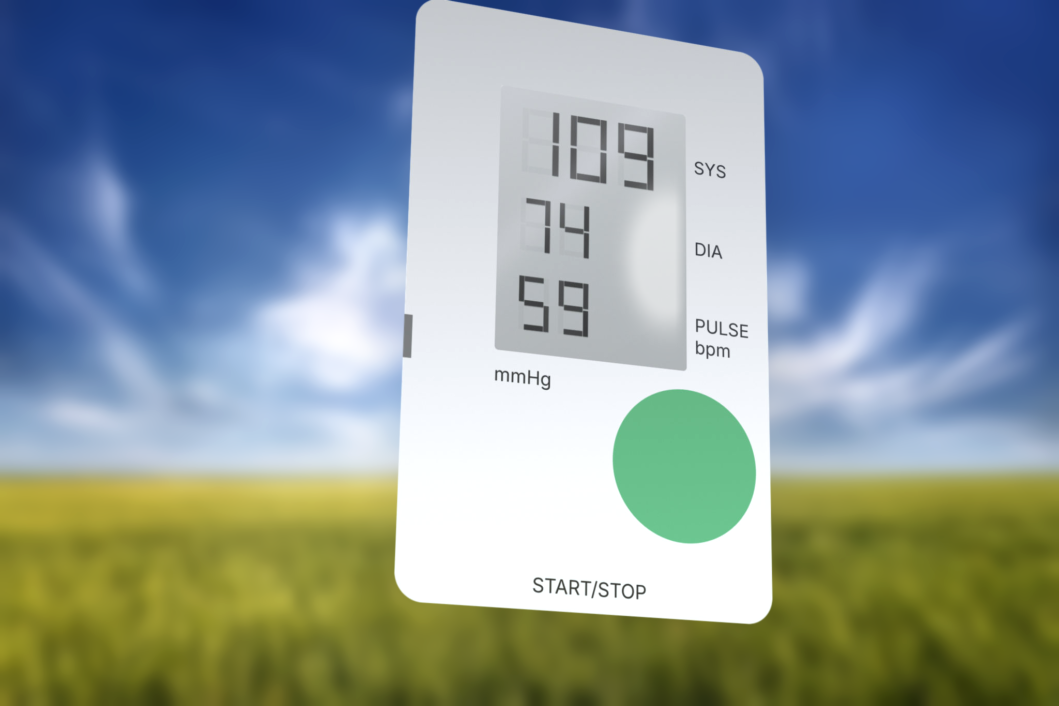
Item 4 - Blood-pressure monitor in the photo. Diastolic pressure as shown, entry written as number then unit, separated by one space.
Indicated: 74 mmHg
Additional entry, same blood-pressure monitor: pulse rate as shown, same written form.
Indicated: 59 bpm
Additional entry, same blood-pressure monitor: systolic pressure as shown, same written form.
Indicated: 109 mmHg
